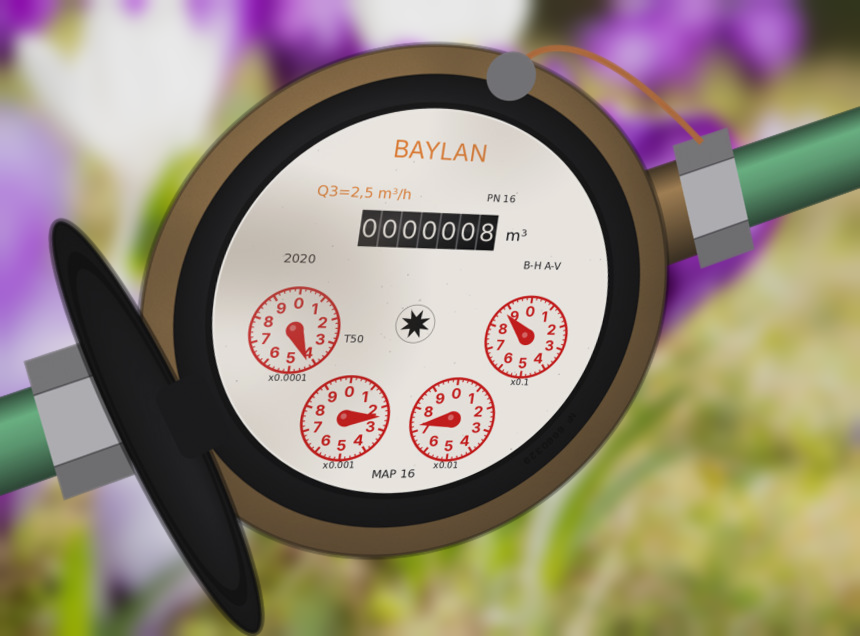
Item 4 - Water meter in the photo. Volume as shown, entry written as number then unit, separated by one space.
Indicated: 8.8724 m³
